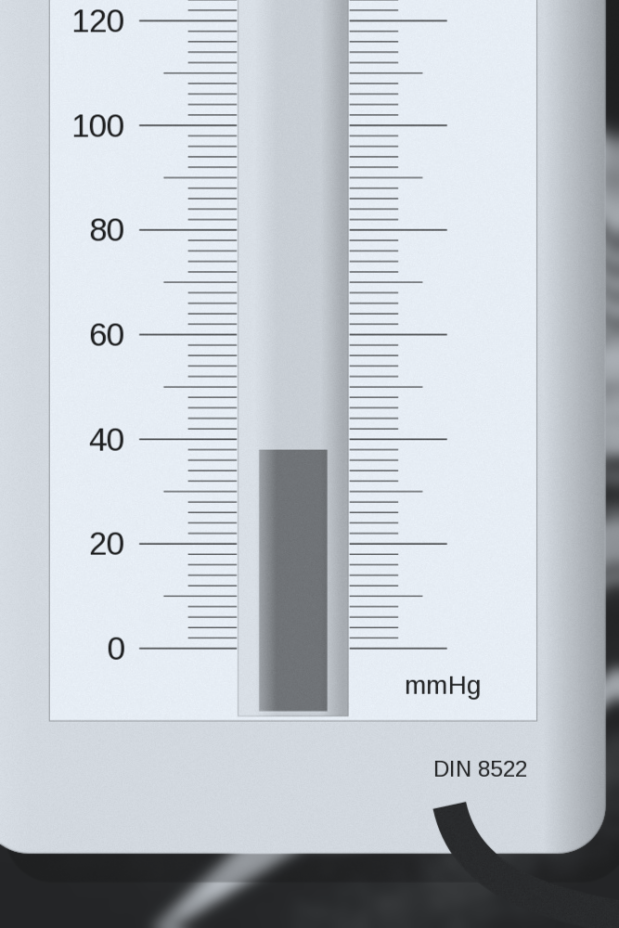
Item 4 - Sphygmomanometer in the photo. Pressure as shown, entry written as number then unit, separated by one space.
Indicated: 38 mmHg
